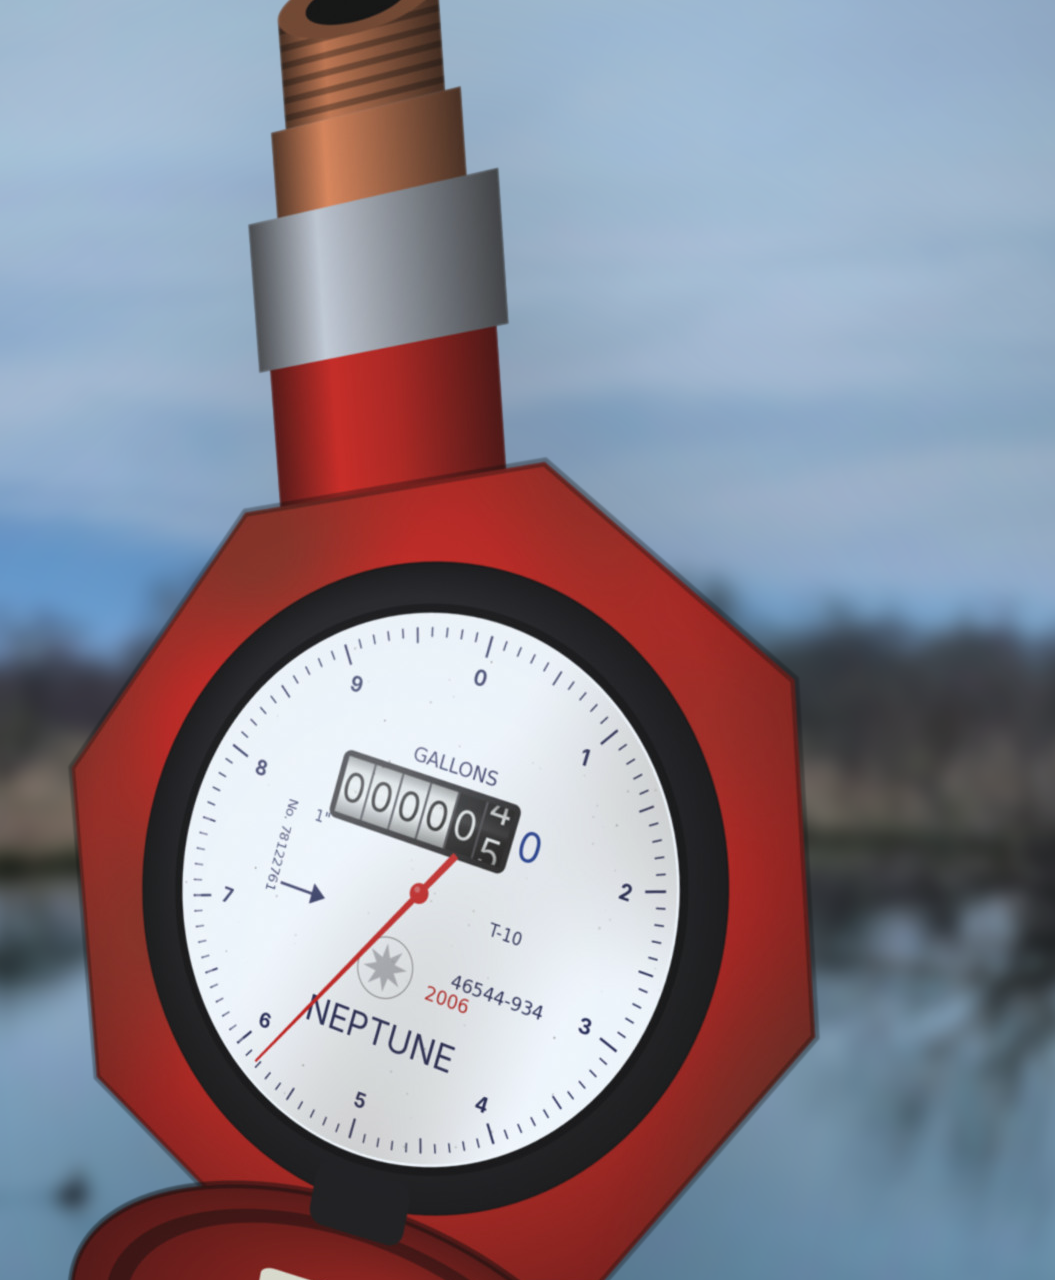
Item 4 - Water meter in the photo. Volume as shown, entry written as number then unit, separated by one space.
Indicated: 45.8 gal
